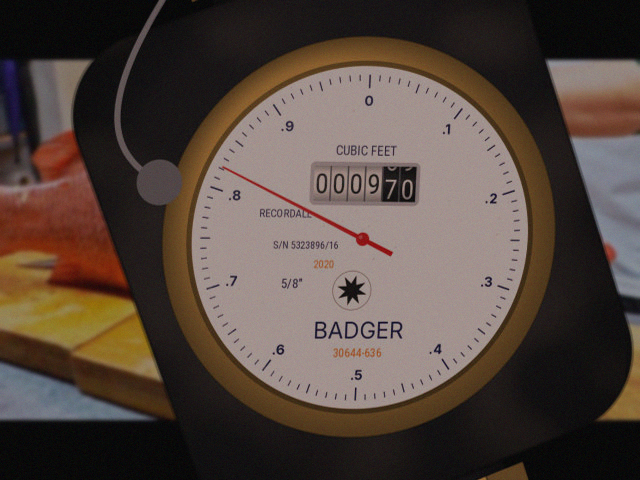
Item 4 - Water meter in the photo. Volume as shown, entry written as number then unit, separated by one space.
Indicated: 969.82 ft³
